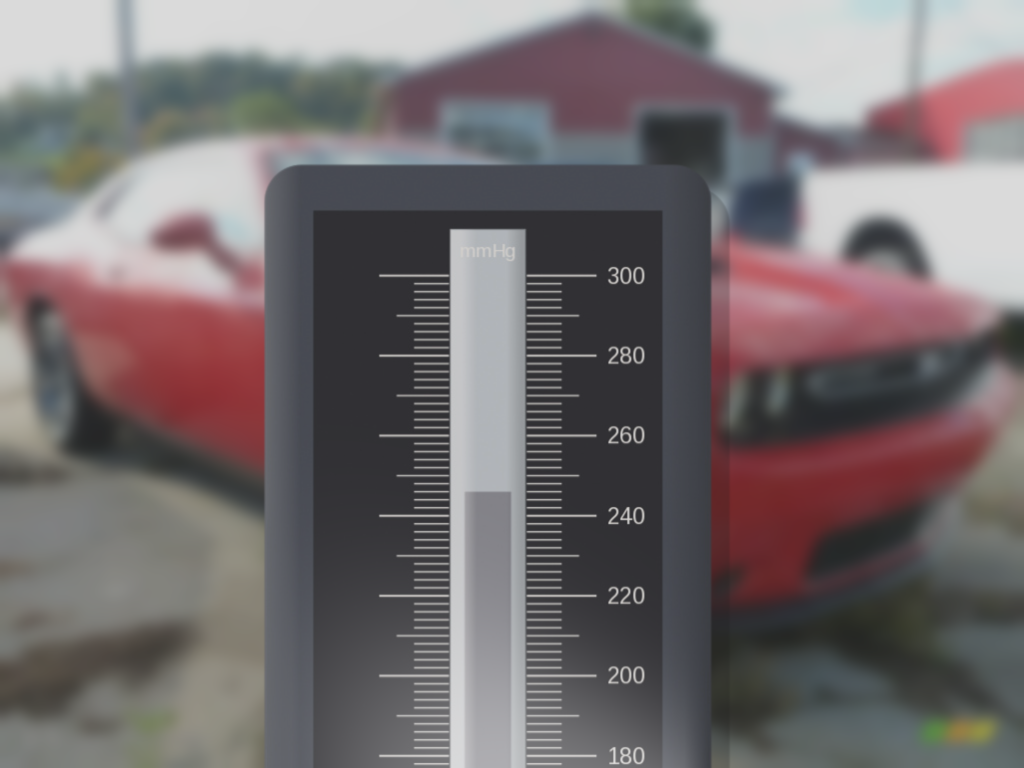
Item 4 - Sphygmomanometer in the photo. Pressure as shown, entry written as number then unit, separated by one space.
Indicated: 246 mmHg
